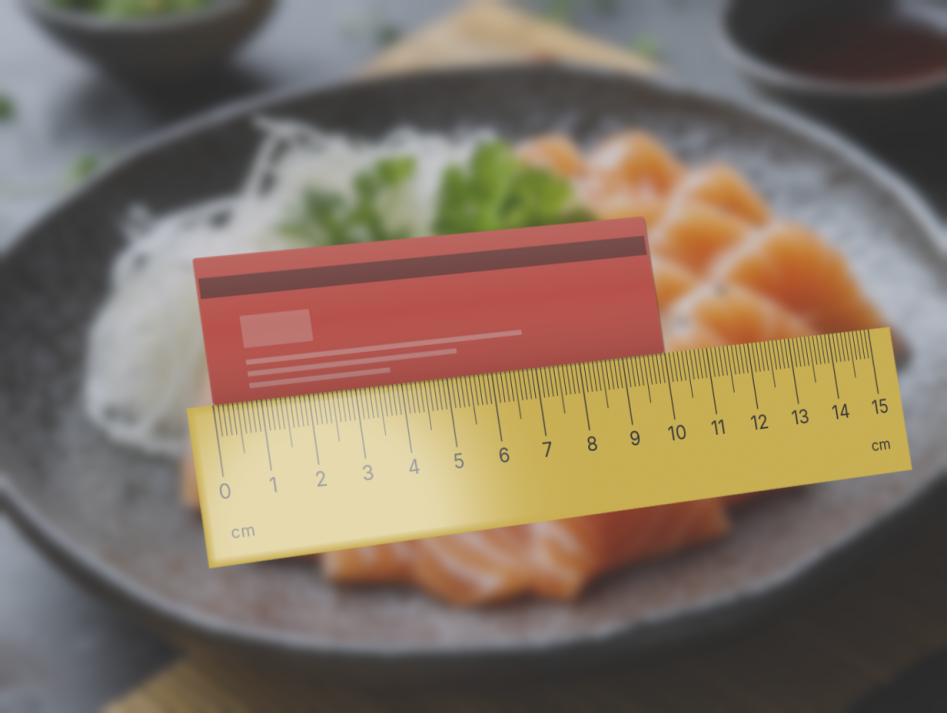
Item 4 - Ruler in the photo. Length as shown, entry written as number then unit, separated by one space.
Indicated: 10 cm
